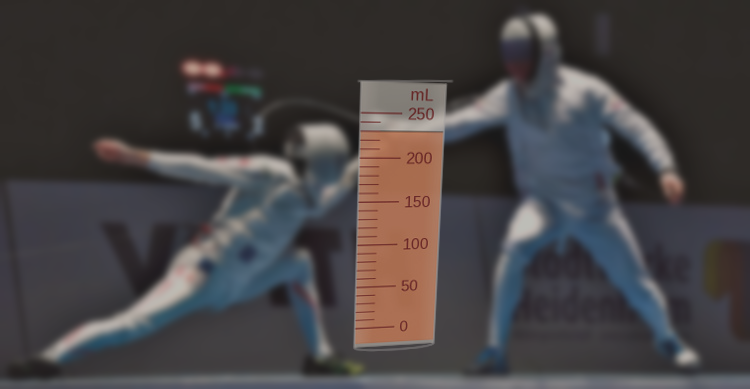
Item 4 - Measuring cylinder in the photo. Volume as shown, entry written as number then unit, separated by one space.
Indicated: 230 mL
